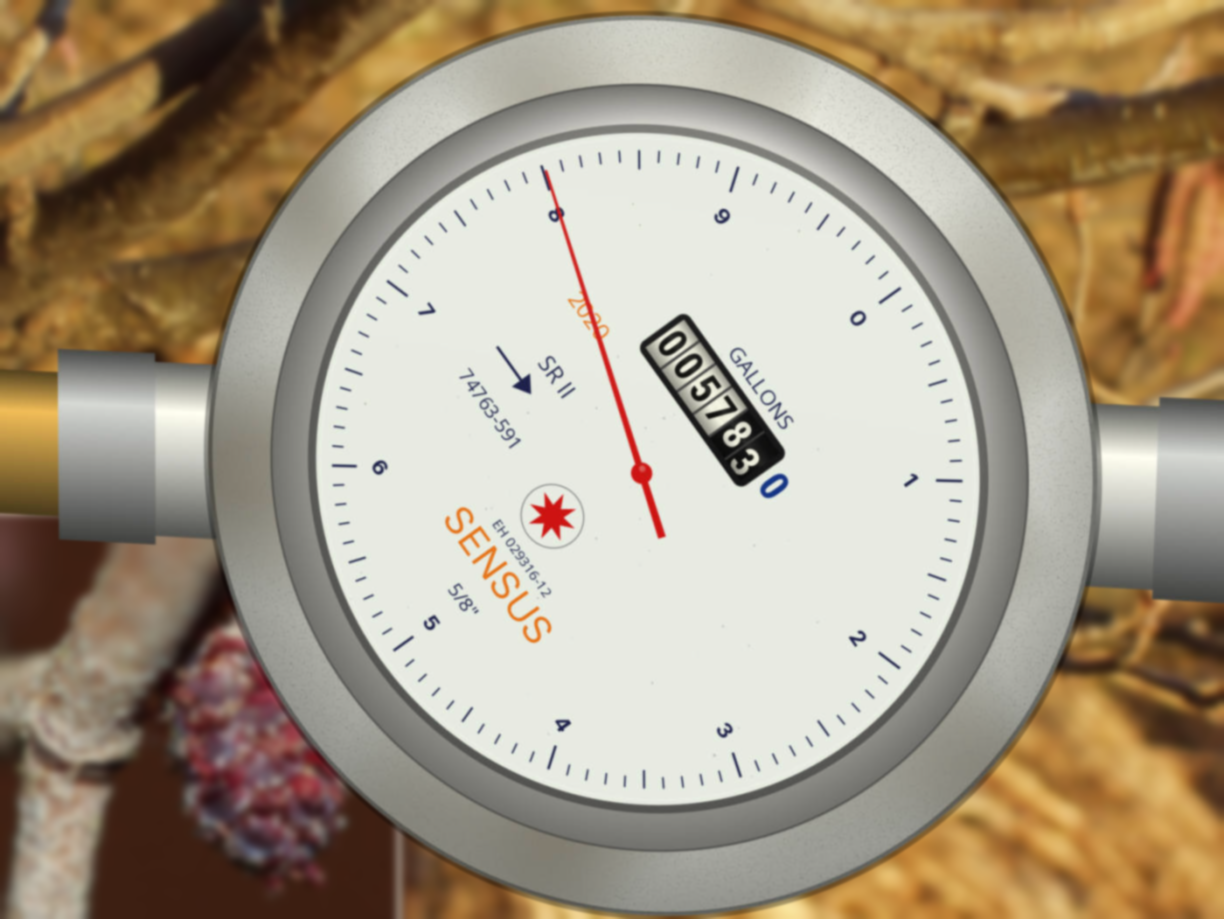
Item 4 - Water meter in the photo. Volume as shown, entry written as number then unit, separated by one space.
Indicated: 57828.0 gal
